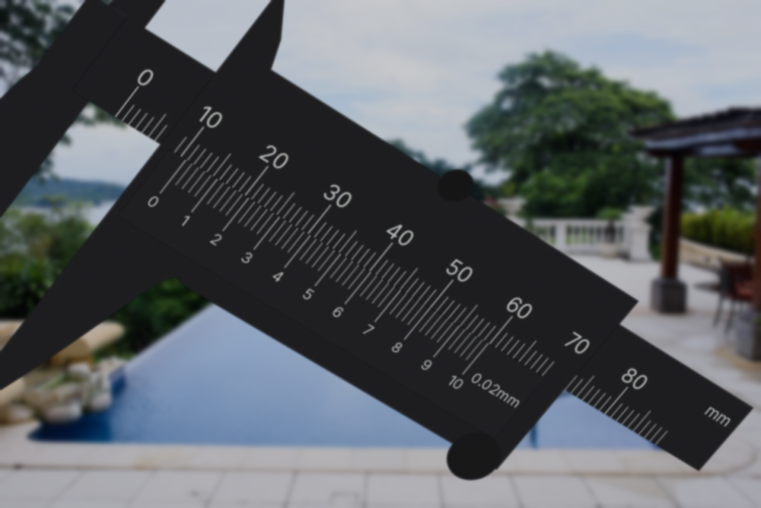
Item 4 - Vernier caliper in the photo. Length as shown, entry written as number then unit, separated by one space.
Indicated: 10.8 mm
